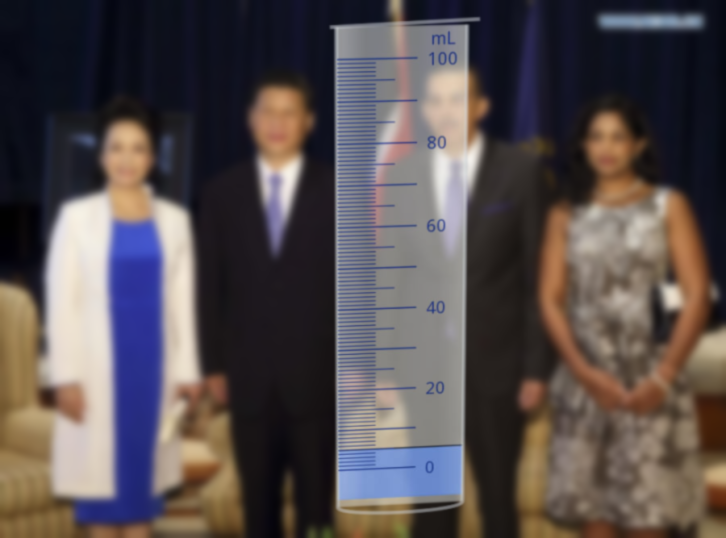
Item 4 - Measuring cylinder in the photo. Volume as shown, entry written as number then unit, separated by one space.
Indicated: 5 mL
